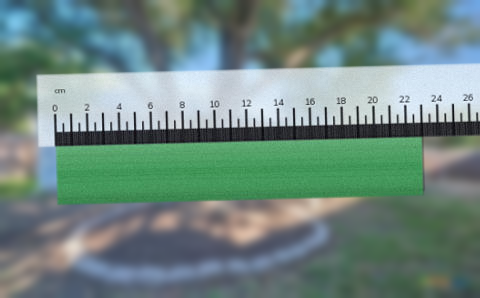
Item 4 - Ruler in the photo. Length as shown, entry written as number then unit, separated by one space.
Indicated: 23 cm
